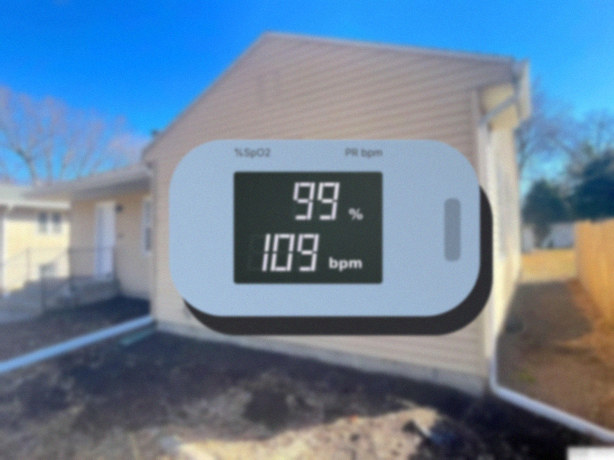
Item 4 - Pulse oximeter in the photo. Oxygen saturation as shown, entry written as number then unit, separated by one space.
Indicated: 99 %
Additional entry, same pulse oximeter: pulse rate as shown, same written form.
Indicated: 109 bpm
